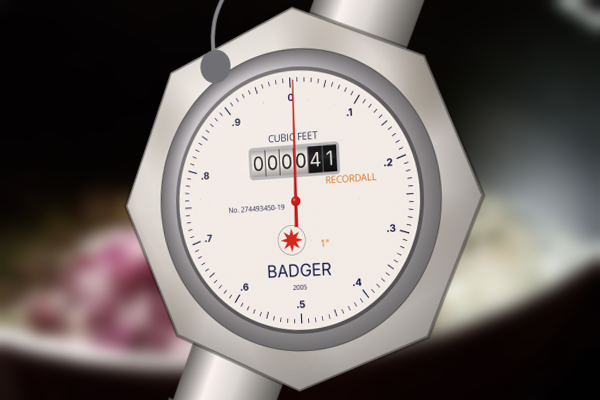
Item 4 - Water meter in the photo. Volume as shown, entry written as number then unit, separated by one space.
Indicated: 41.00 ft³
